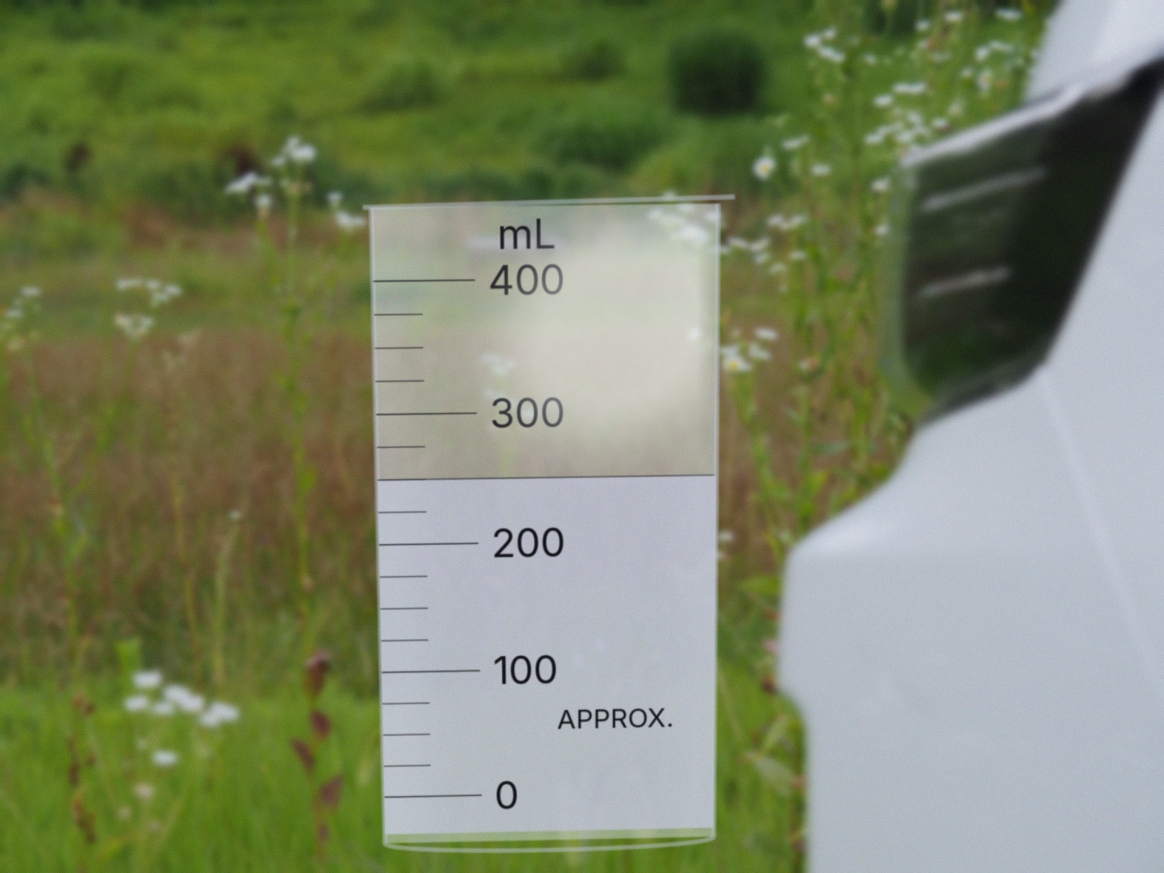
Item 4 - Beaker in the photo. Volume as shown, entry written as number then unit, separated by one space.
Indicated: 250 mL
